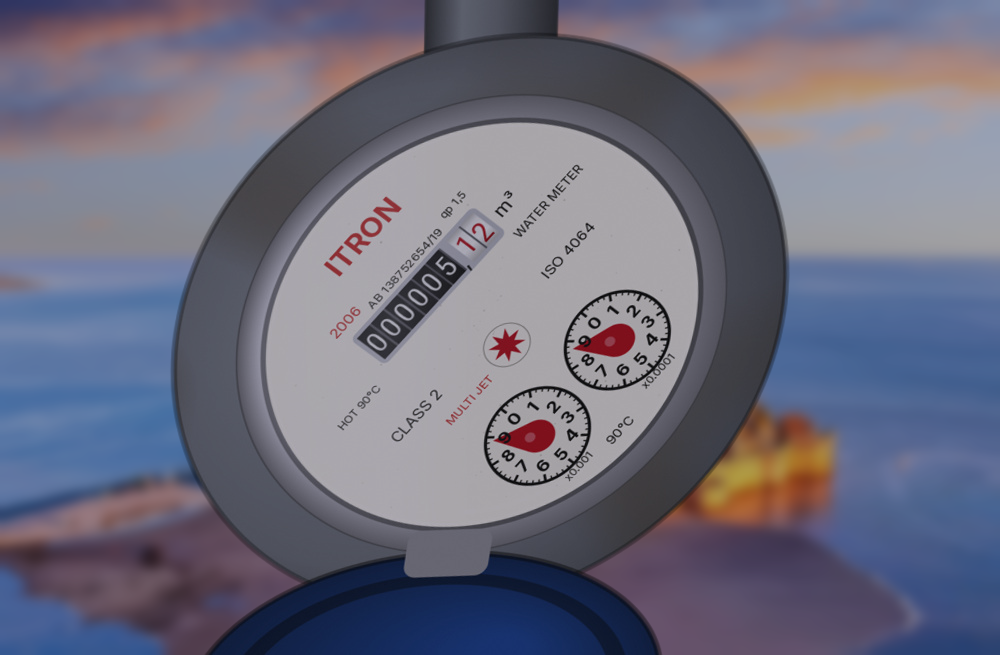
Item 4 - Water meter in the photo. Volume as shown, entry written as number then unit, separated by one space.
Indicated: 5.1188 m³
